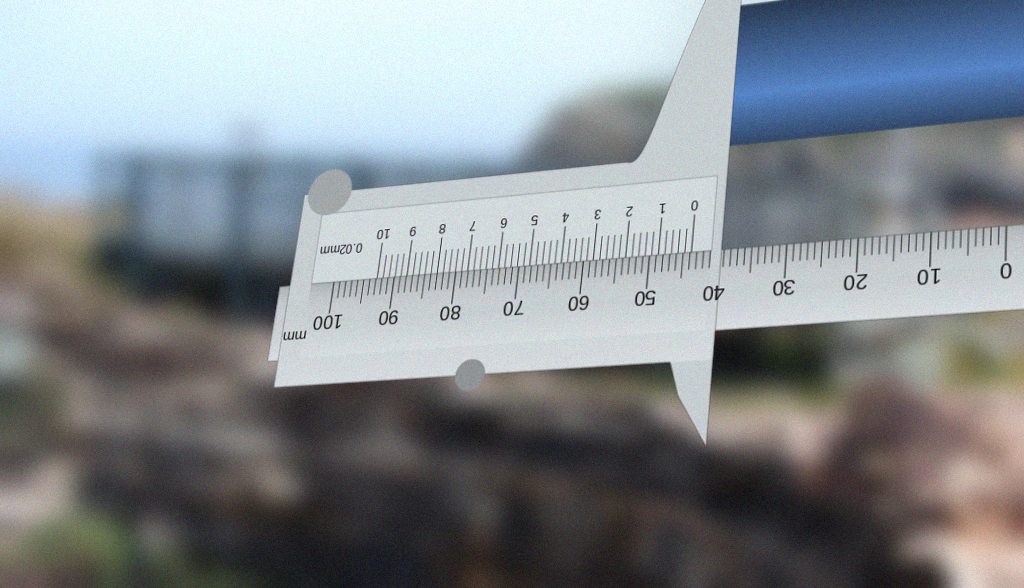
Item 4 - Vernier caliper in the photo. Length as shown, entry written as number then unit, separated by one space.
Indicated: 43.8 mm
